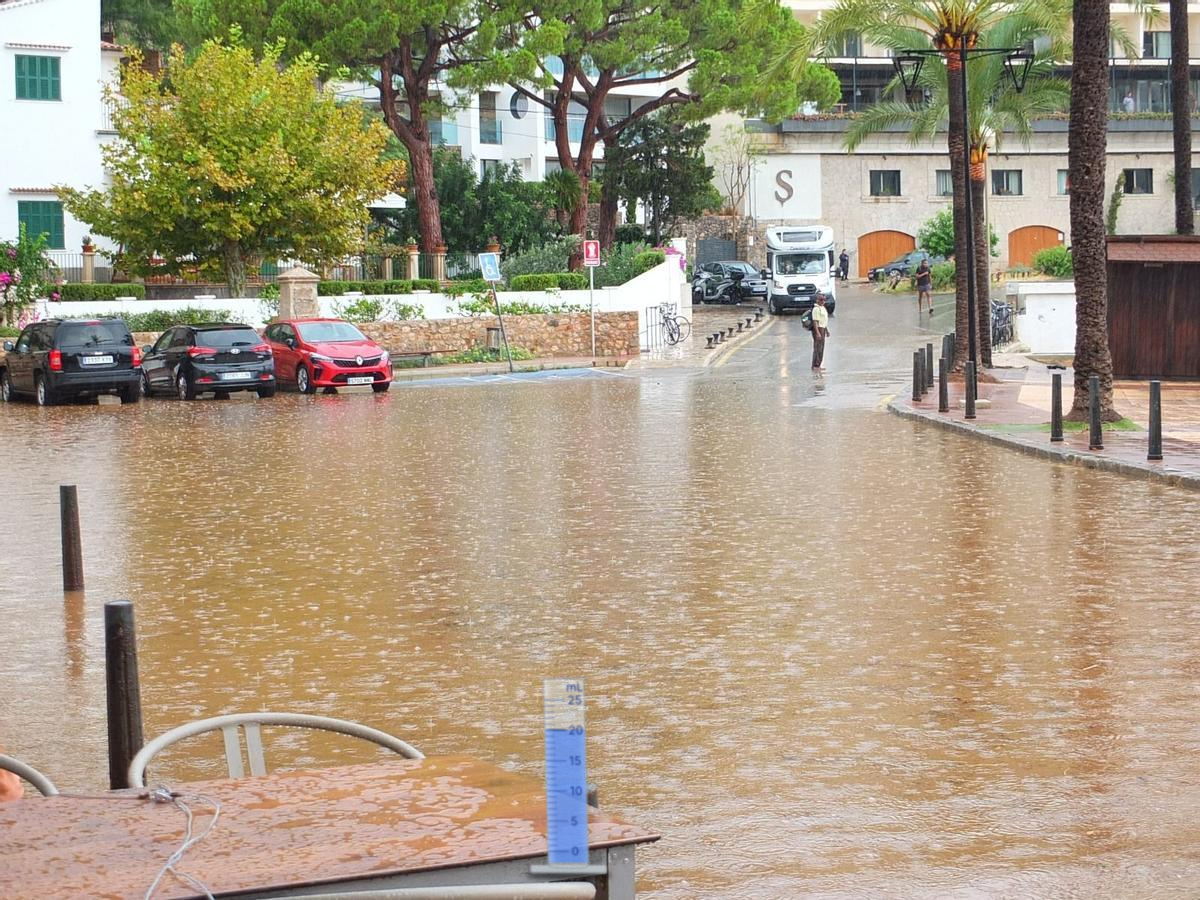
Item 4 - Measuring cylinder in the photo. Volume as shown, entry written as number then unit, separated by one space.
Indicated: 20 mL
